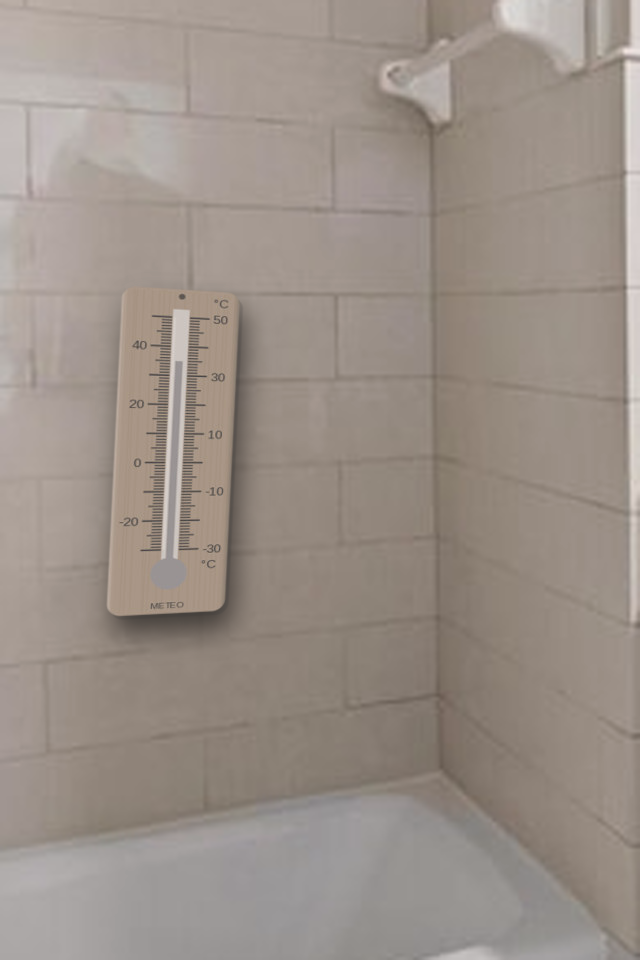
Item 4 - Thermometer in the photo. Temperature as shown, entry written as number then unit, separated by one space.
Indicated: 35 °C
